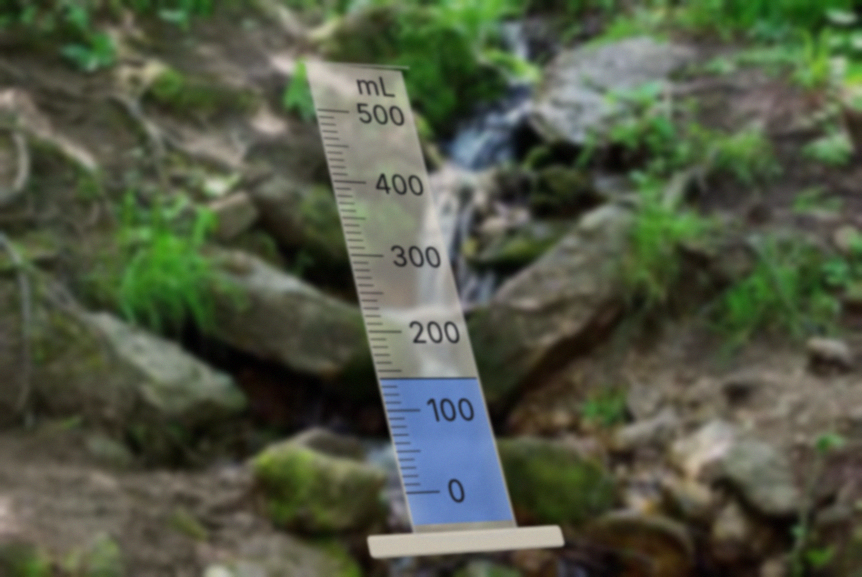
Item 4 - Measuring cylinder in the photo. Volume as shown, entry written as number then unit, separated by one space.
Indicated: 140 mL
